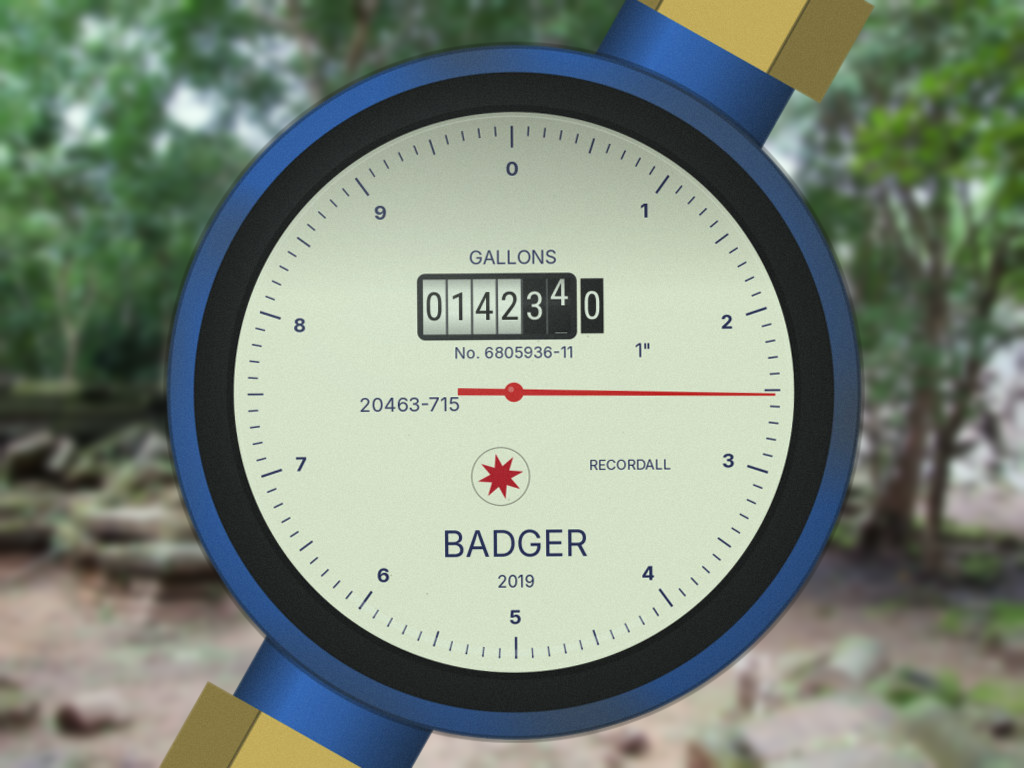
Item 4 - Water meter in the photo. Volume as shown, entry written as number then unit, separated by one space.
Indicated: 142342.5 gal
